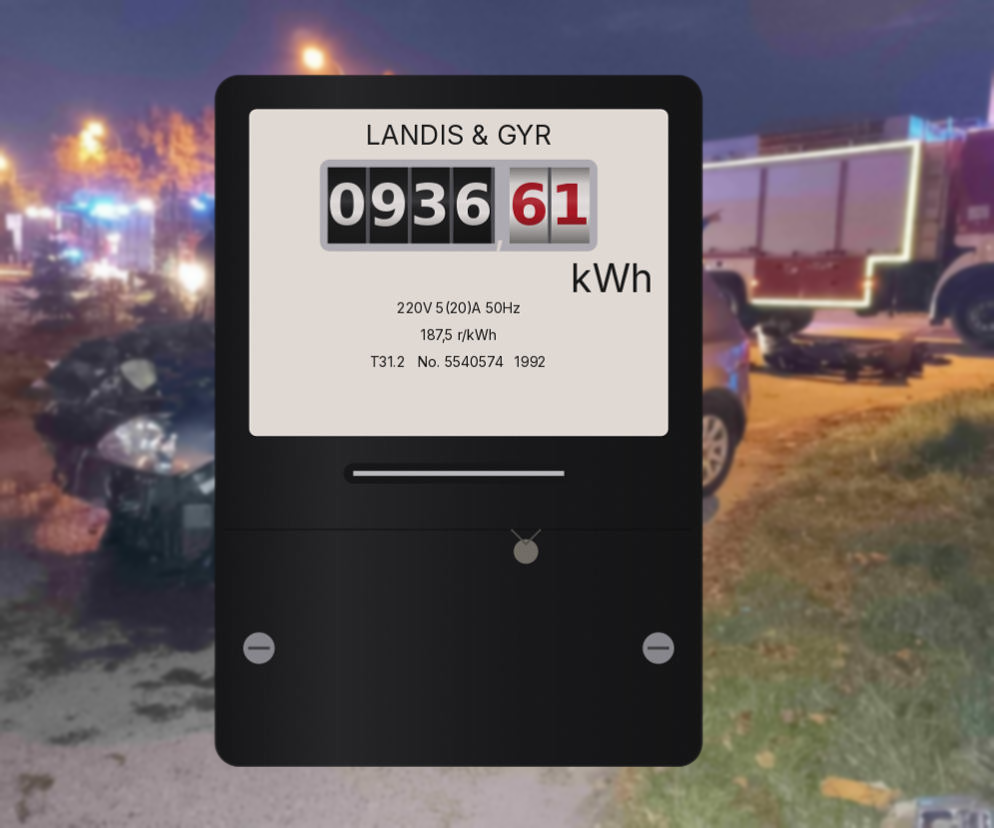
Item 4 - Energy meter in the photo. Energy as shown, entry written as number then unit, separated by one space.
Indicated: 936.61 kWh
